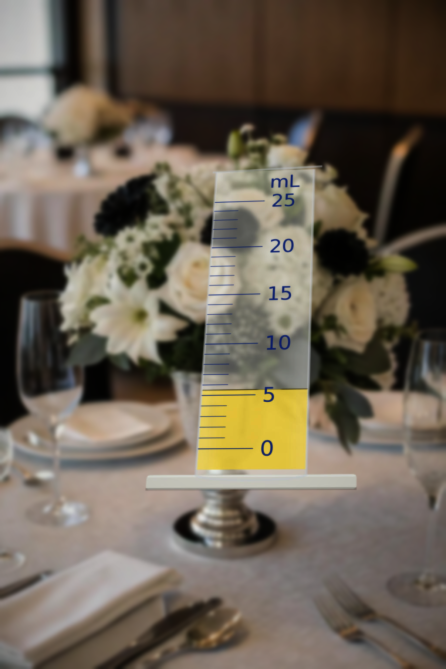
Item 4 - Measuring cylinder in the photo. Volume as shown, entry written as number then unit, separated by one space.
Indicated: 5.5 mL
